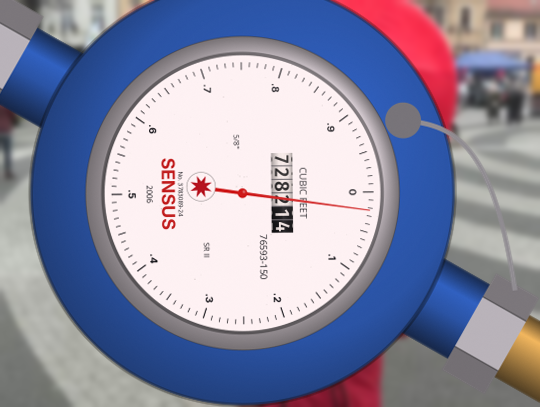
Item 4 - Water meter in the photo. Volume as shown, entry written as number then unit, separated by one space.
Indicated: 728214.02 ft³
